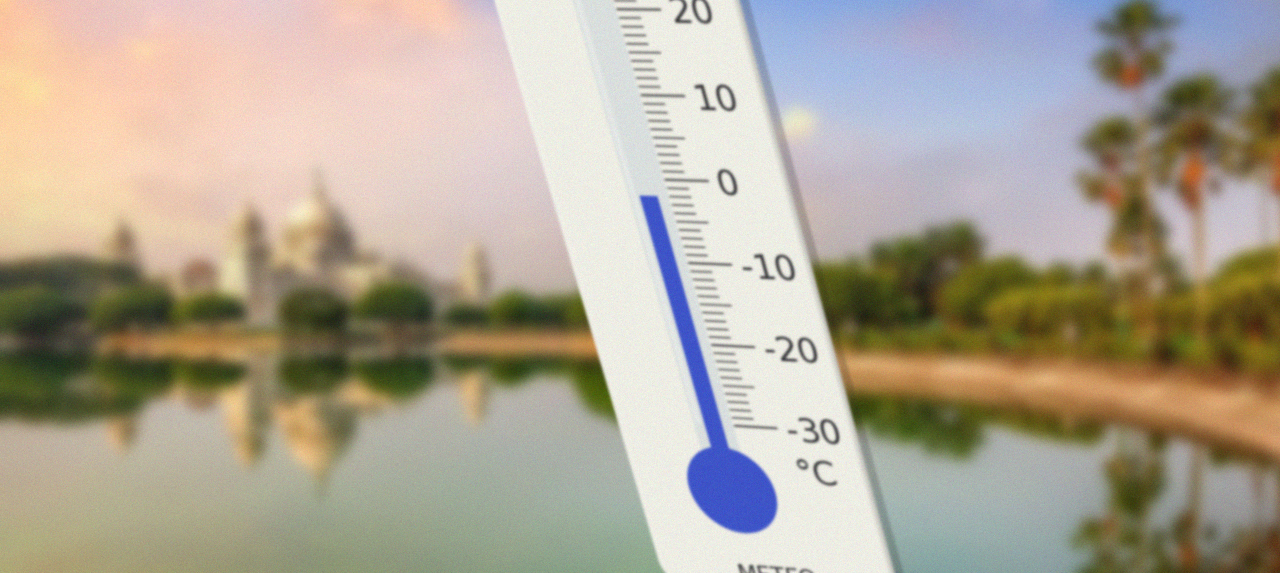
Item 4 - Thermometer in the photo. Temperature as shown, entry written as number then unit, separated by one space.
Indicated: -2 °C
